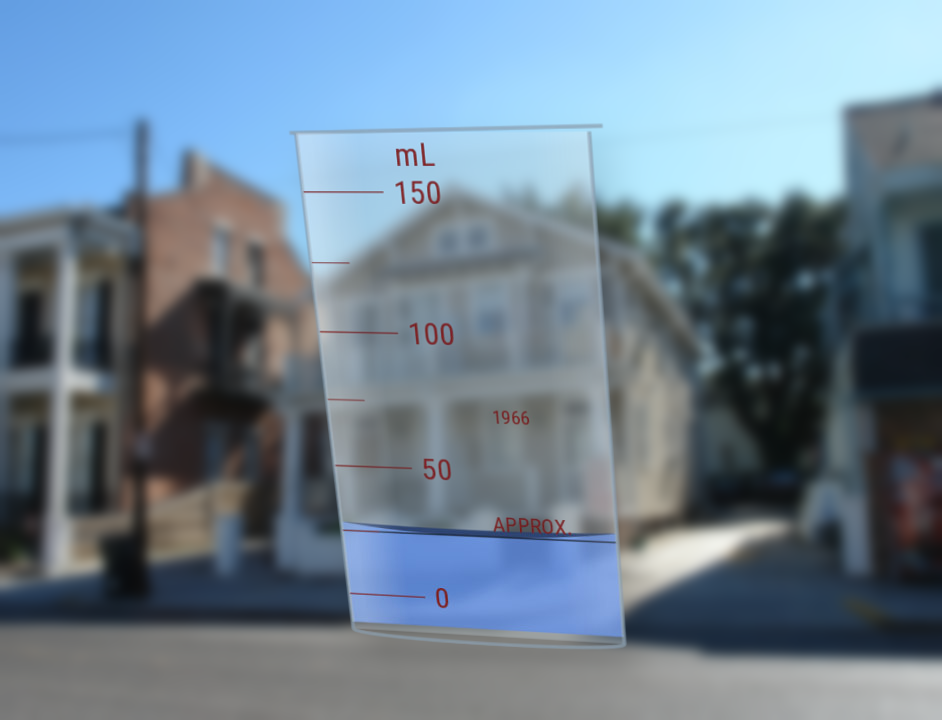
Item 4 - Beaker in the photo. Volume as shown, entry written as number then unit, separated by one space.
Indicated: 25 mL
